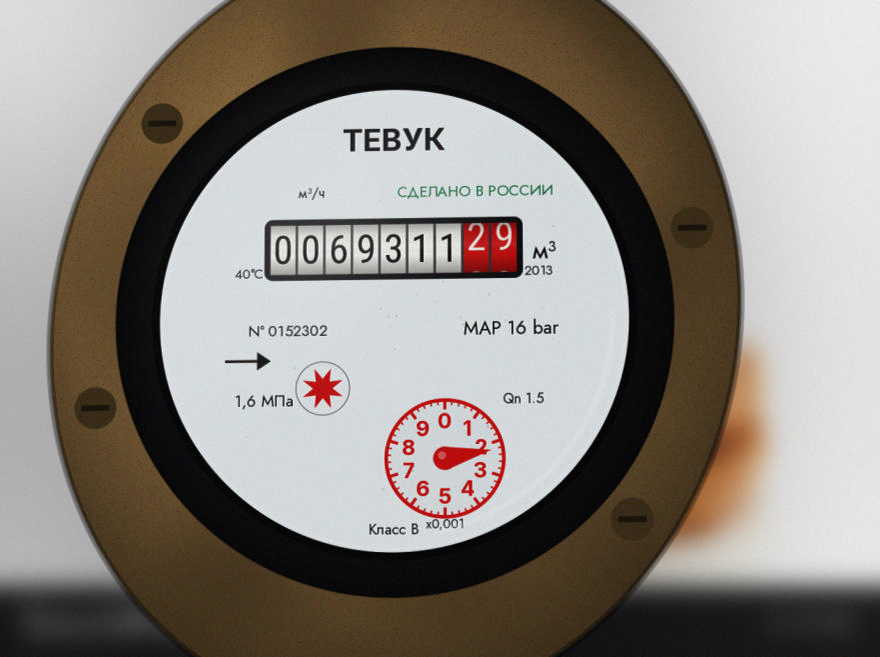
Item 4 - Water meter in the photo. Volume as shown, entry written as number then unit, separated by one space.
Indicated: 69311.292 m³
